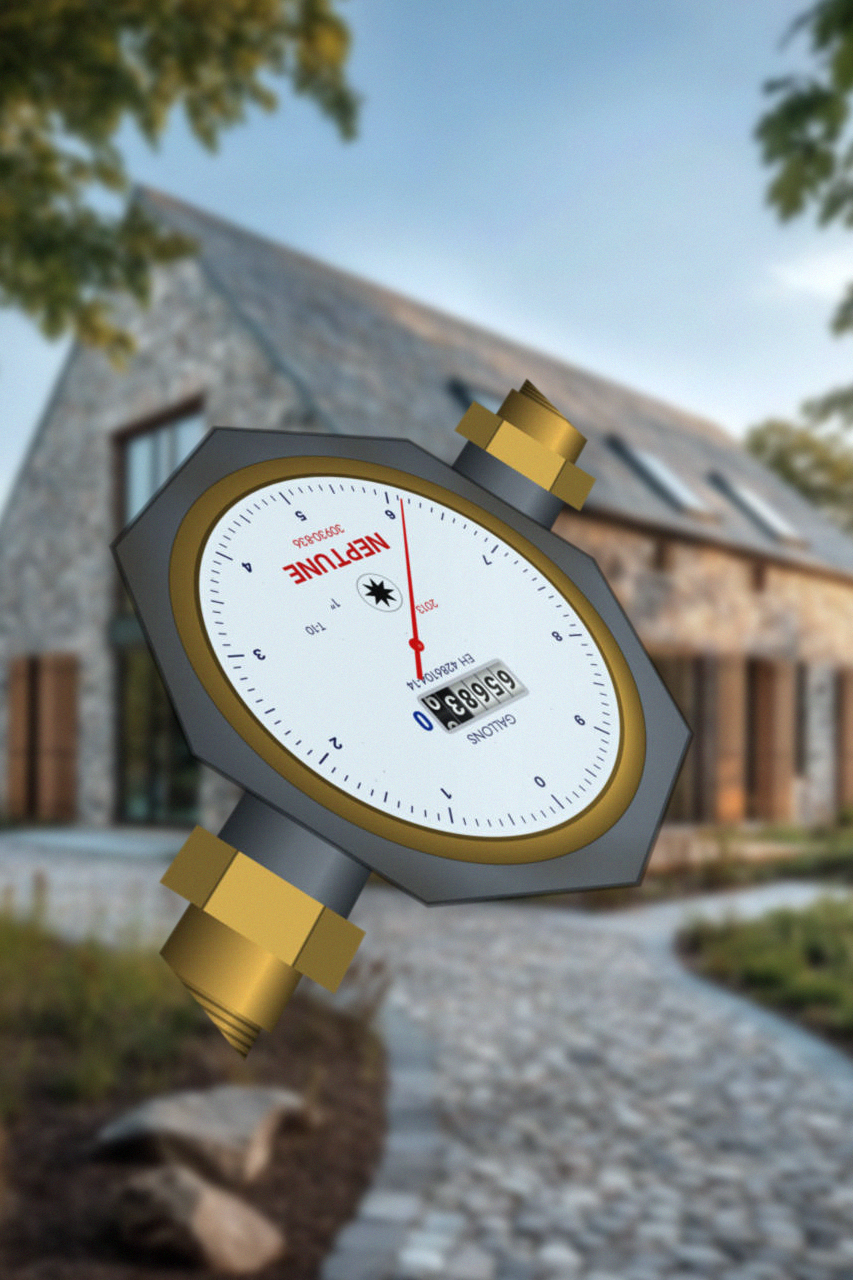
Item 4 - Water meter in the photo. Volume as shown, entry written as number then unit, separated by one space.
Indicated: 6568386.1 gal
